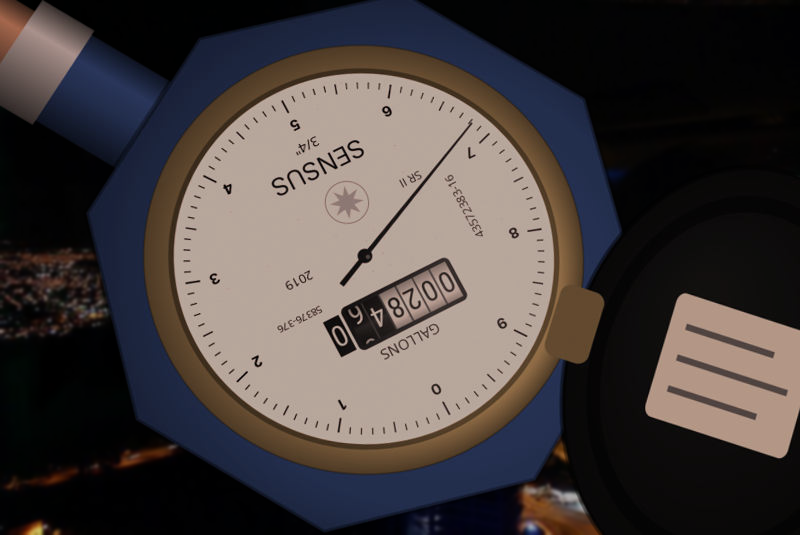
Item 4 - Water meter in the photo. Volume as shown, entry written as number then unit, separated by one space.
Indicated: 28456.8 gal
